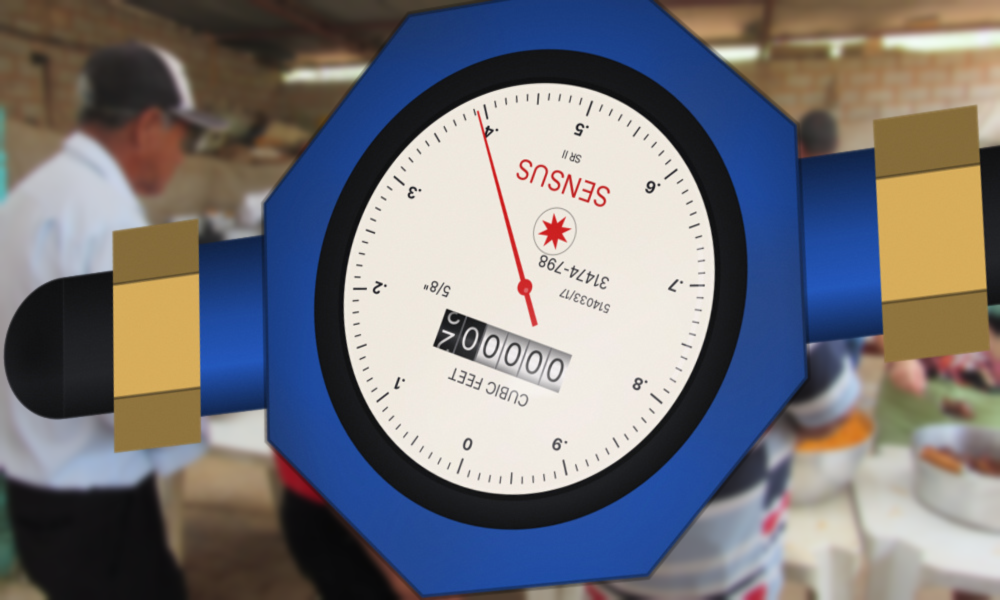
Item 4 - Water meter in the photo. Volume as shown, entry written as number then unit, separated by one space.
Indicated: 2.39 ft³
